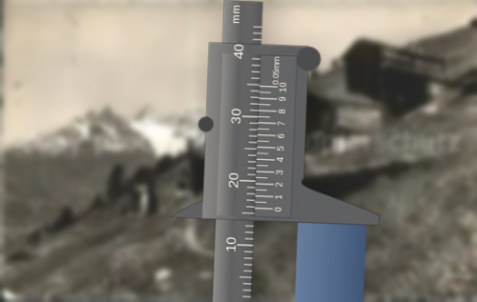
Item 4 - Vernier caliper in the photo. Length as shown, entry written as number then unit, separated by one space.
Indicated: 15.8 mm
